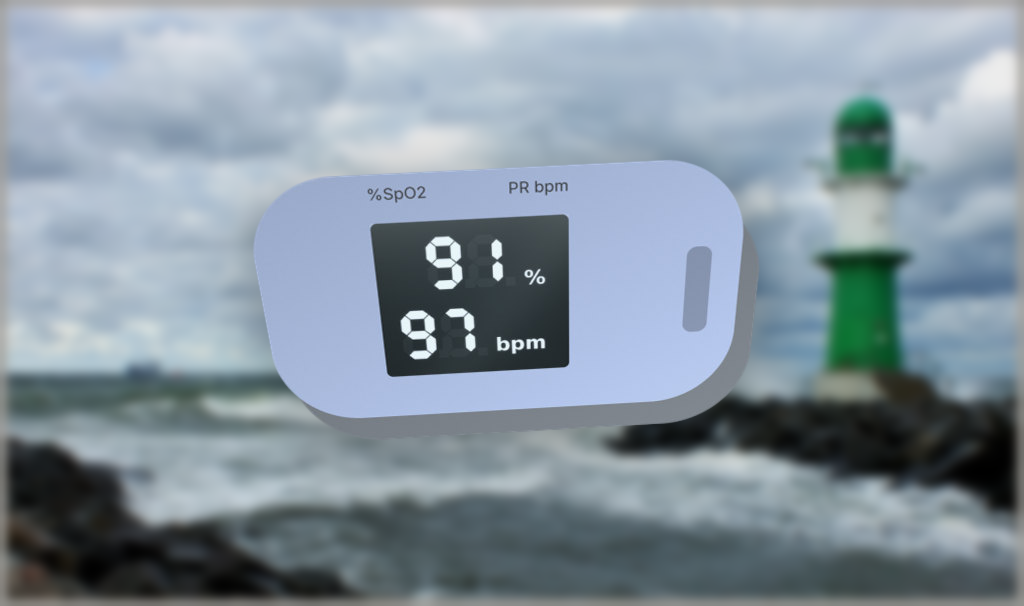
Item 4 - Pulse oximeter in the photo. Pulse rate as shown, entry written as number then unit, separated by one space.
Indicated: 97 bpm
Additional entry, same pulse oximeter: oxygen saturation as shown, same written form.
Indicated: 91 %
